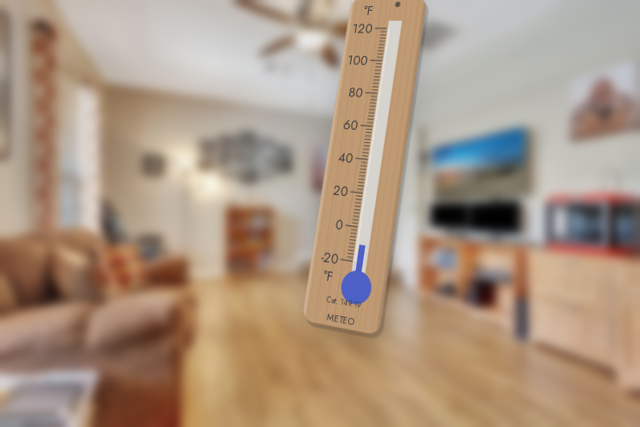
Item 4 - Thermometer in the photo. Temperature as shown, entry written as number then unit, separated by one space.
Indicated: -10 °F
